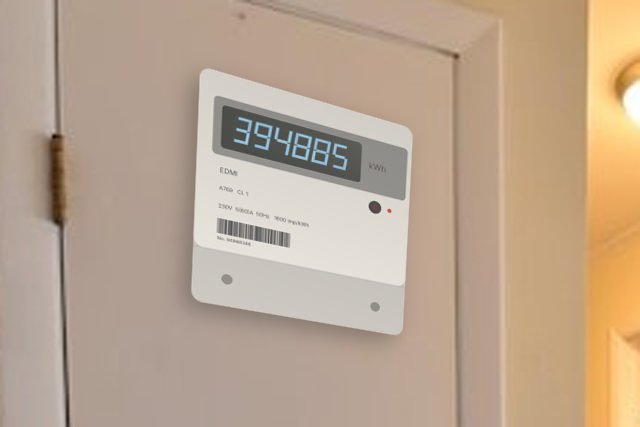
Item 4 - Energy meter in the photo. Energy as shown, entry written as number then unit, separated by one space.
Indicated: 394885 kWh
